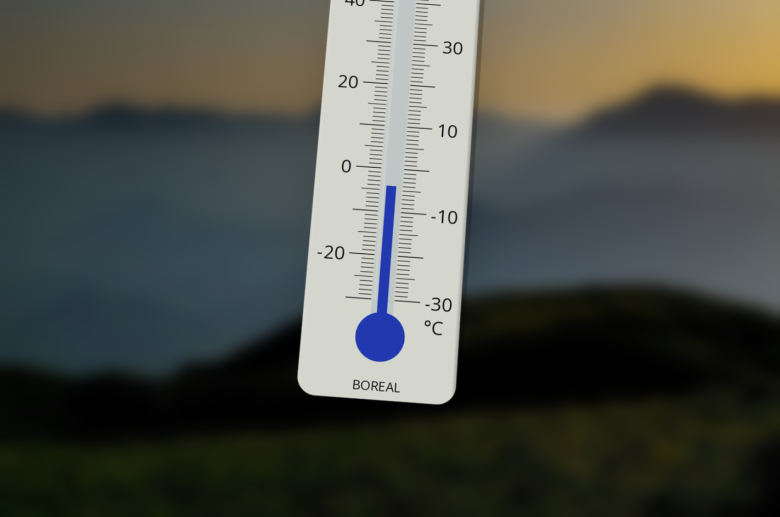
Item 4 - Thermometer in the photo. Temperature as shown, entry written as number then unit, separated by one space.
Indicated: -4 °C
